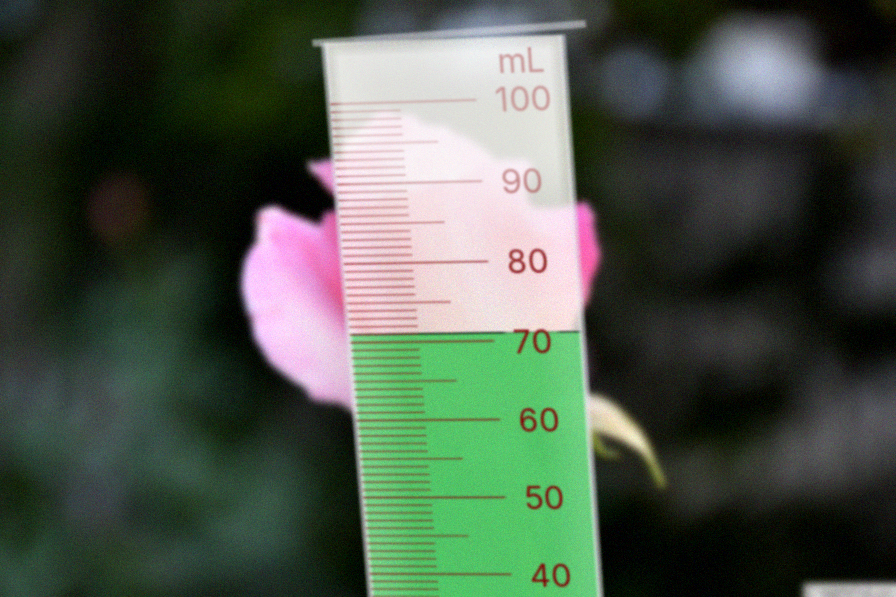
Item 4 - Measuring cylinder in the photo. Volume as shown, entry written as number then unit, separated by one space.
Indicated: 71 mL
